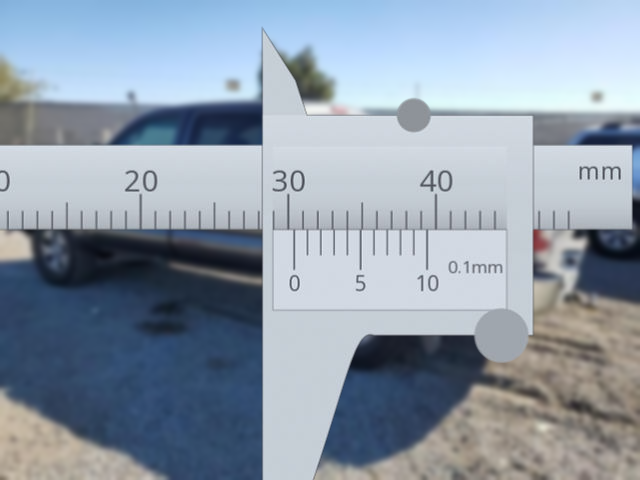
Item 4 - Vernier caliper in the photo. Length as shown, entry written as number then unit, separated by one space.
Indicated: 30.4 mm
